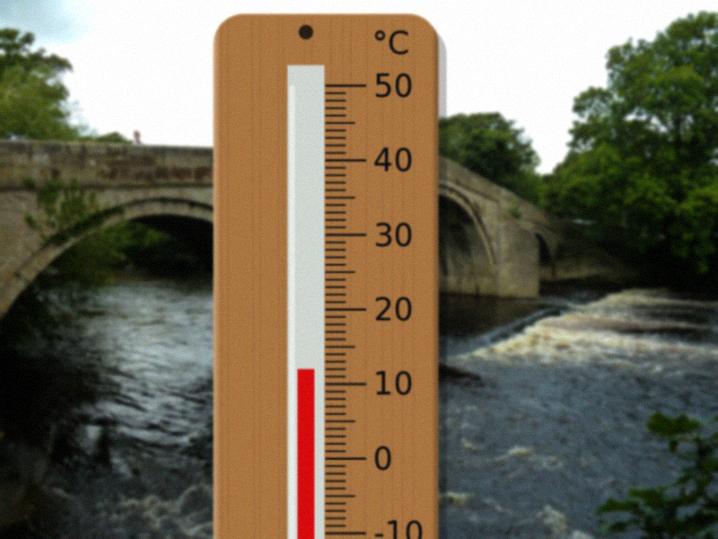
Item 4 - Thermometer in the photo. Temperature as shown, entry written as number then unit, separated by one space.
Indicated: 12 °C
